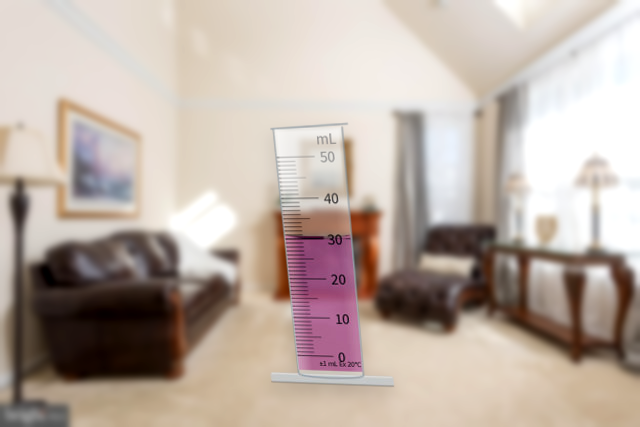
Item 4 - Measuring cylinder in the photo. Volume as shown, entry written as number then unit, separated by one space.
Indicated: 30 mL
